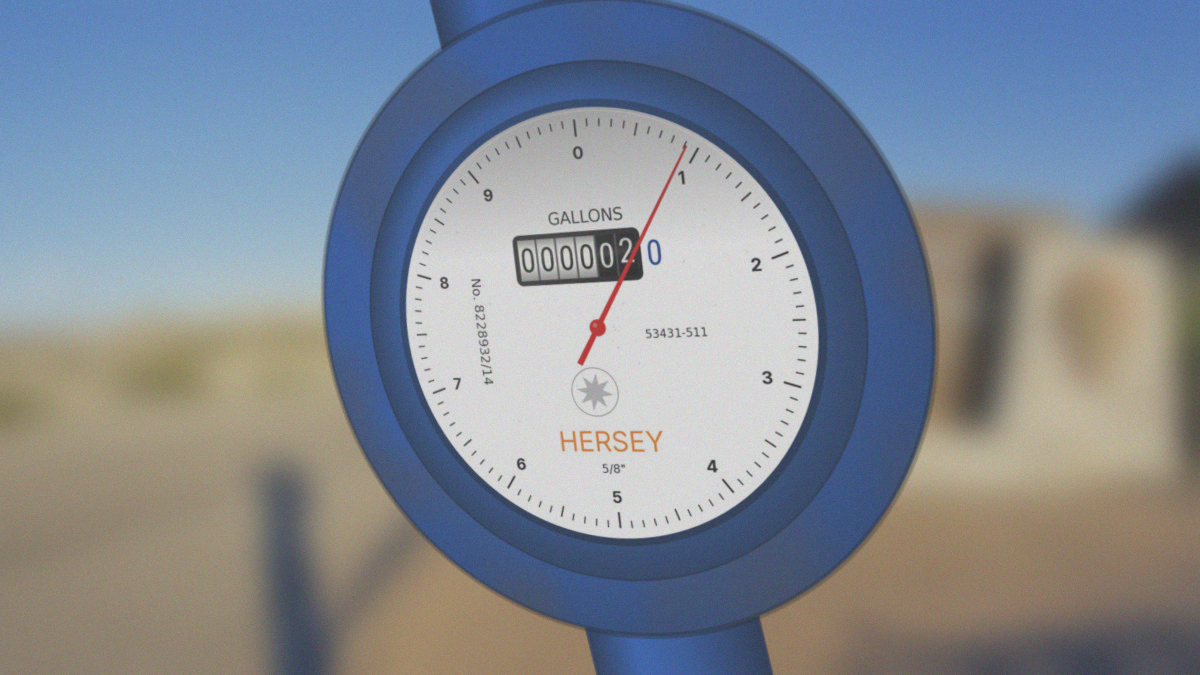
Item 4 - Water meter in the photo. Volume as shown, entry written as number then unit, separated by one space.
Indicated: 20.9 gal
